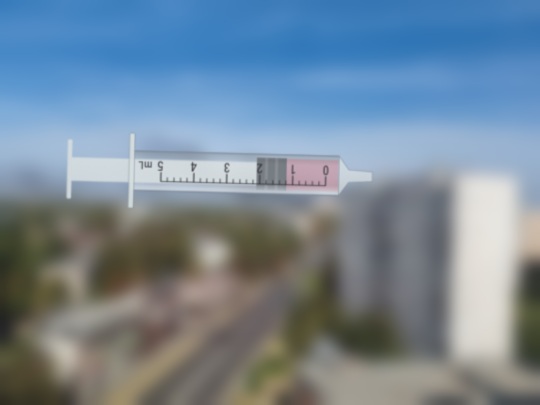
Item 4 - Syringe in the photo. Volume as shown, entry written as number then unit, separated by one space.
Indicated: 1.2 mL
